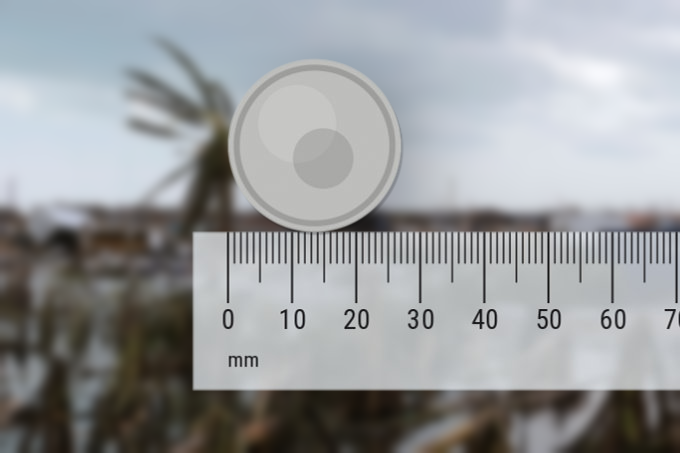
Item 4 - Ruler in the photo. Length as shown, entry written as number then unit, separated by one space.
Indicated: 27 mm
